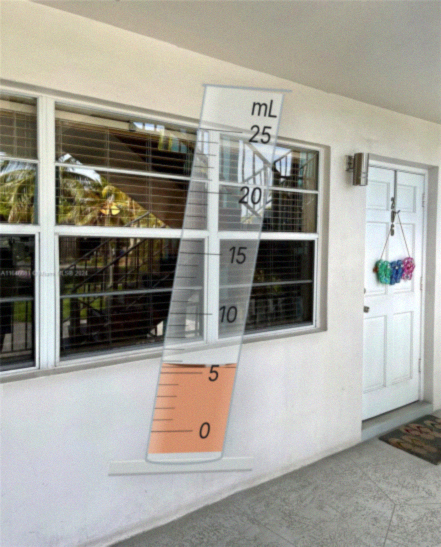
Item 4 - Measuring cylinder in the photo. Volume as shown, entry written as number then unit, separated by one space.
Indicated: 5.5 mL
